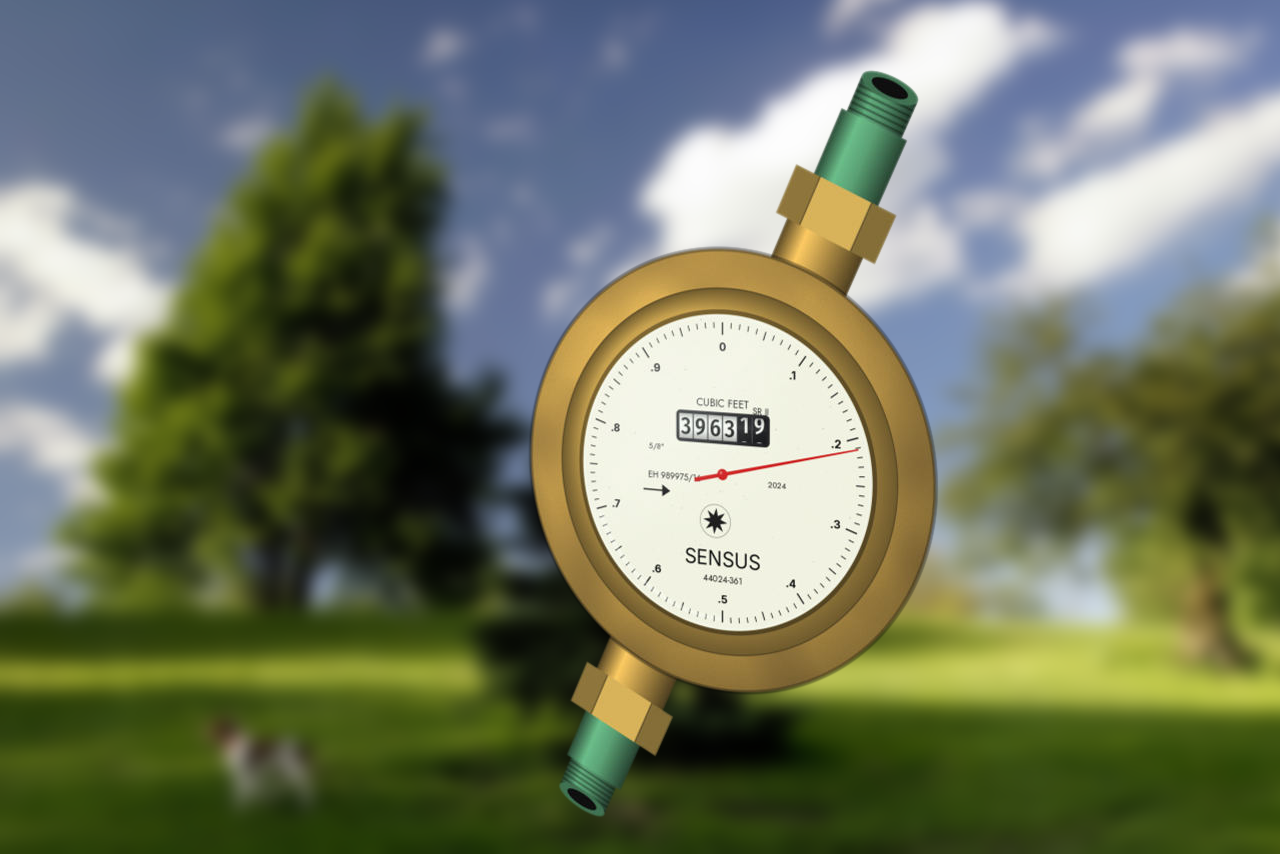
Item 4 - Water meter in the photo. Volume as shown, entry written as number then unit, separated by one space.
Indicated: 396319.21 ft³
